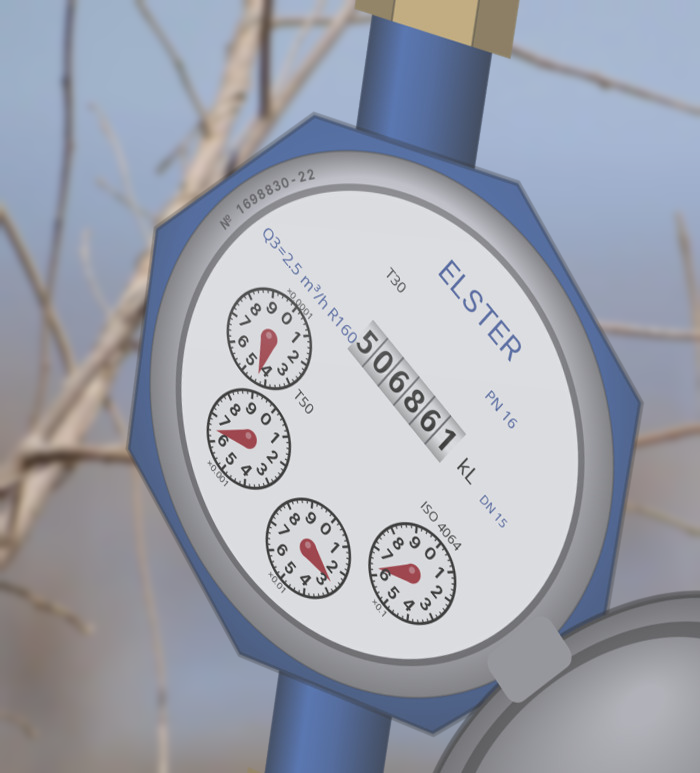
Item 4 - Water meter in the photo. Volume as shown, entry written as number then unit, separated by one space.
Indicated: 506861.6264 kL
